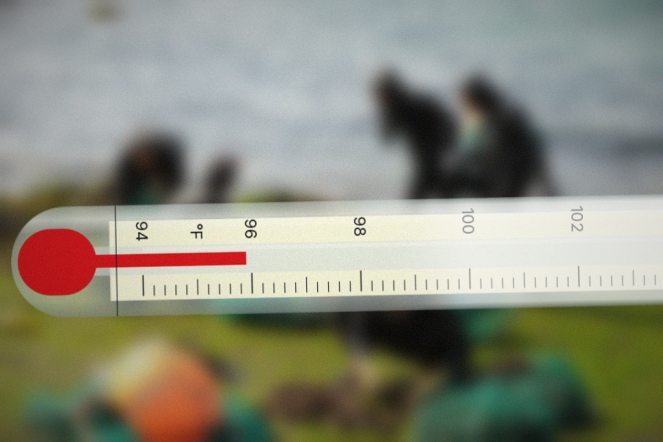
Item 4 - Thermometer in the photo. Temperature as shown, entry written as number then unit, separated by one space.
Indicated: 95.9 °F
